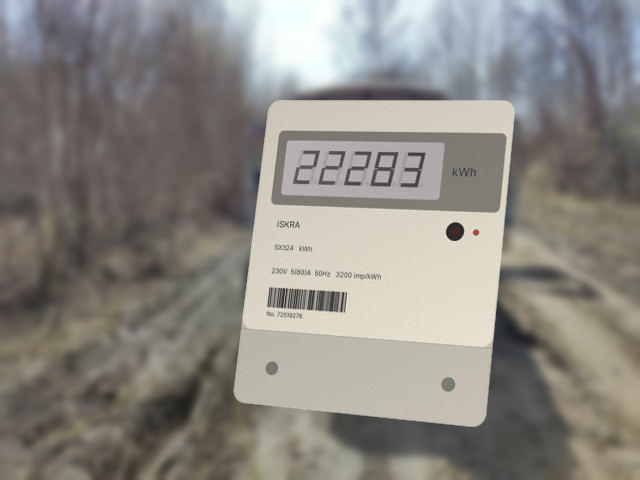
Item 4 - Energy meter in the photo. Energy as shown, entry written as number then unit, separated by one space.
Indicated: 22283 kWh
